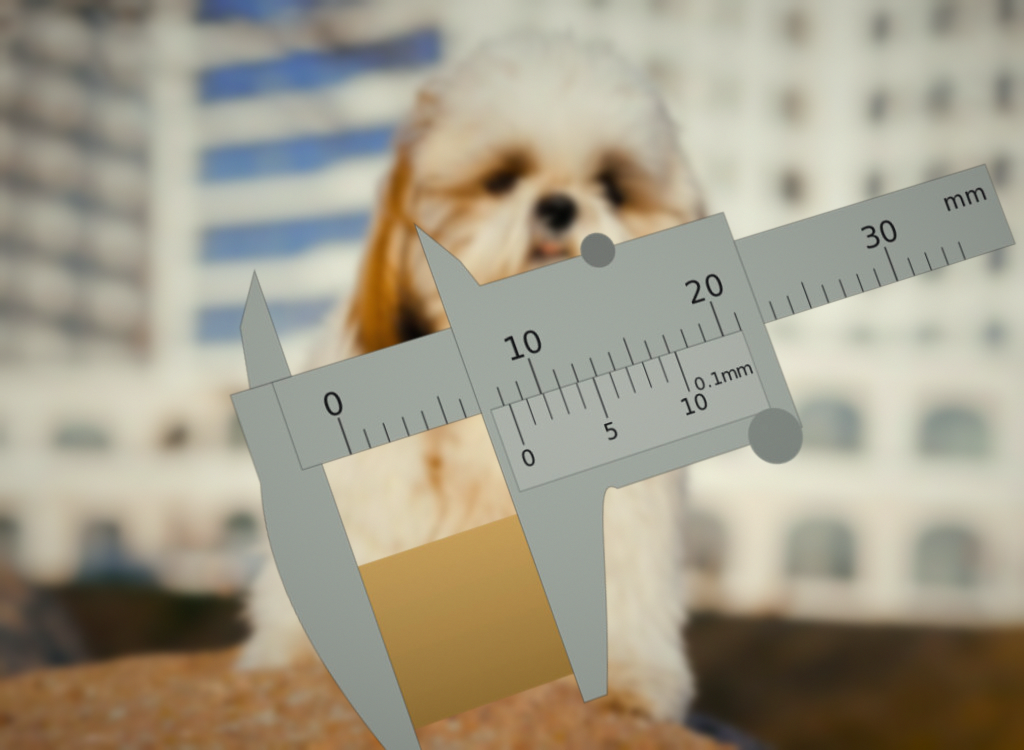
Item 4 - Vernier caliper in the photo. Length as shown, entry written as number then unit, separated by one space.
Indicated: 8.3 mm
